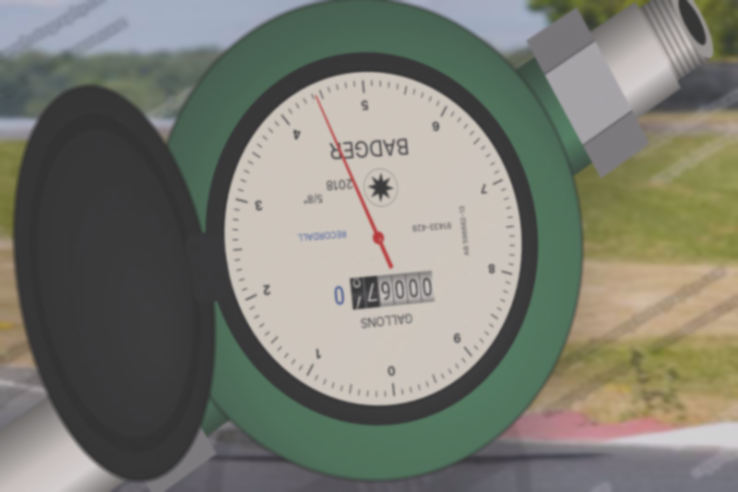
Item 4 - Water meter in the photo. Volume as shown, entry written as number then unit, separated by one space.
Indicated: 6774.4 gal
